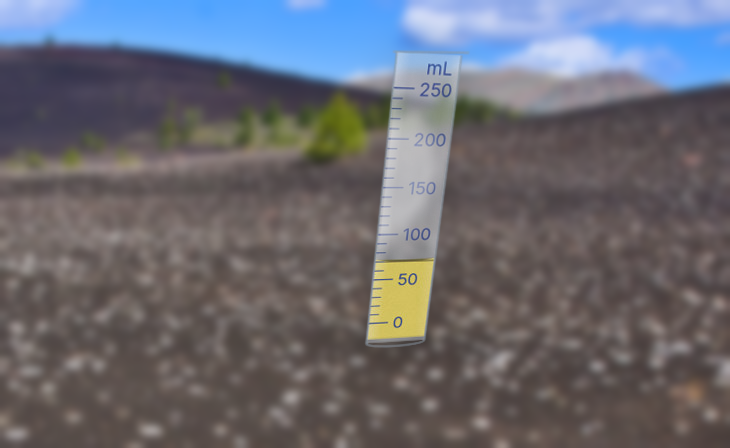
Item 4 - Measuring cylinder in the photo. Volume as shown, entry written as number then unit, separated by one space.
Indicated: 70 mL
